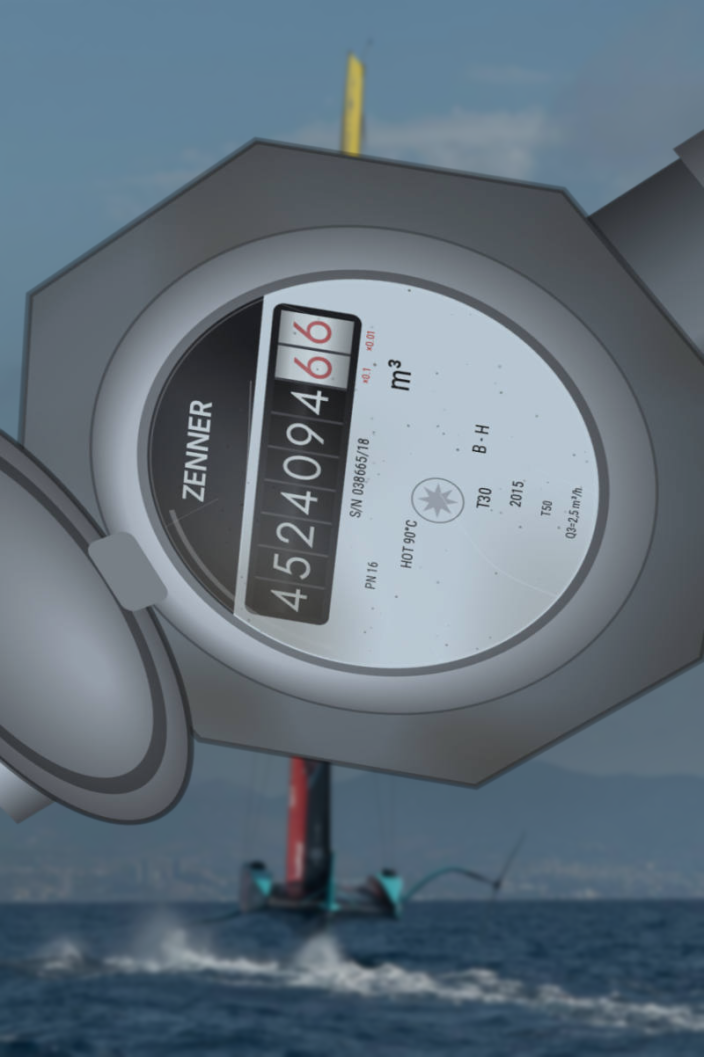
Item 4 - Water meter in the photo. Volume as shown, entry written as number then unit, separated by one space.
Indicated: 4524094.66 m³
